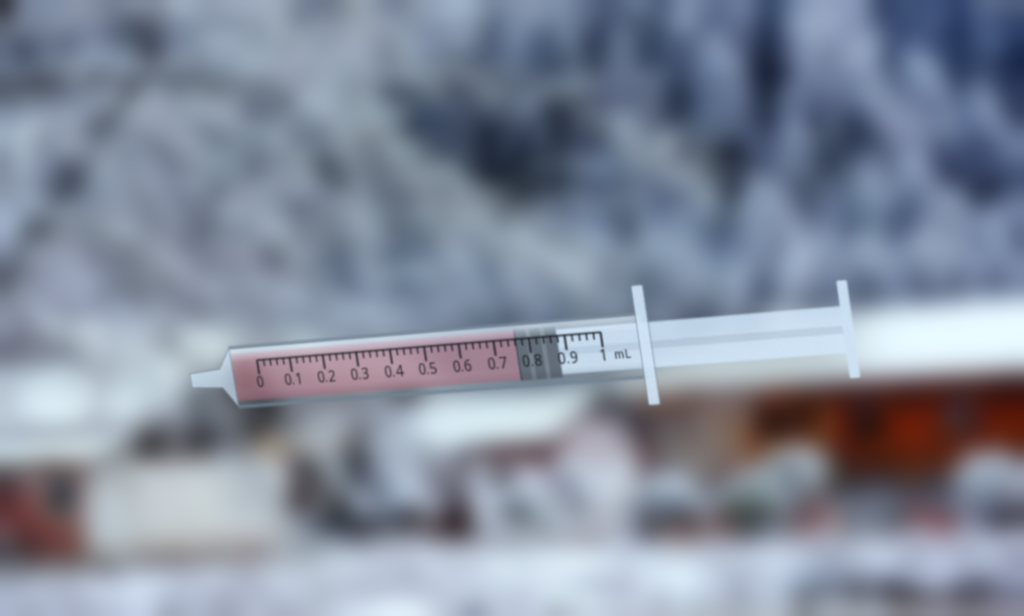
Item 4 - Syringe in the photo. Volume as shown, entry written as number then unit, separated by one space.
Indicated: 0.76 mL
